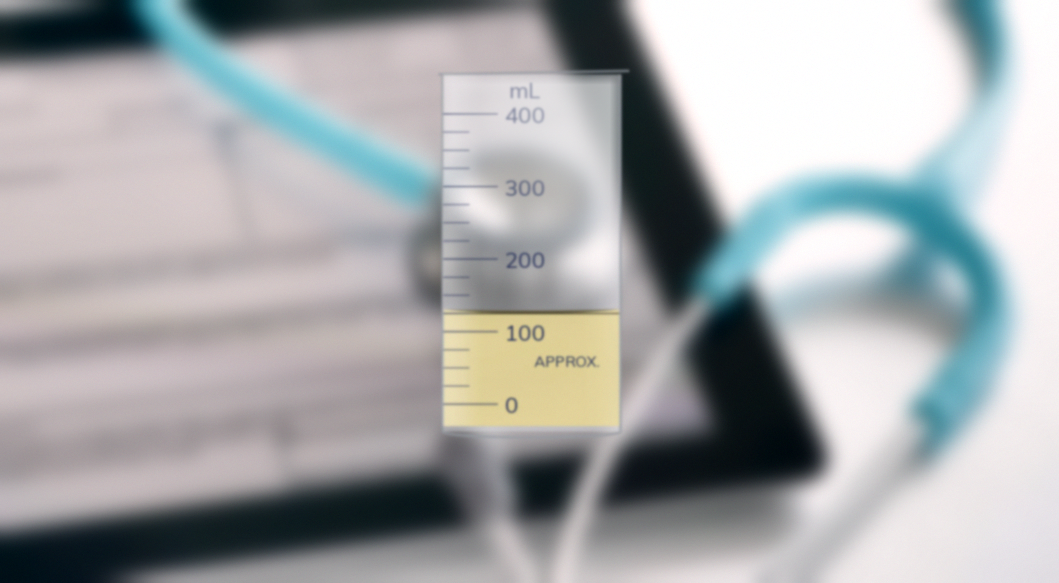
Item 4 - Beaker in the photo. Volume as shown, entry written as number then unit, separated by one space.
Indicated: 125 mL
